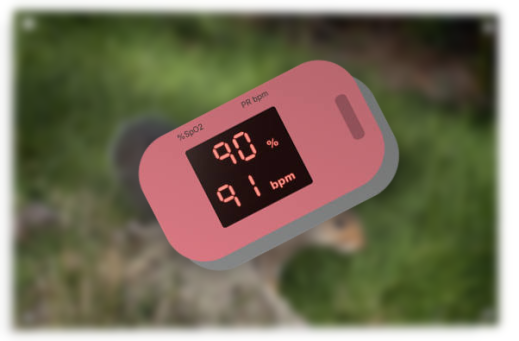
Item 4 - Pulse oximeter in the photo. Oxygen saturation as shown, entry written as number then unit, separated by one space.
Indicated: 90 %
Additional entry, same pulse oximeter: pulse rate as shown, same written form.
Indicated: 91 bpm
